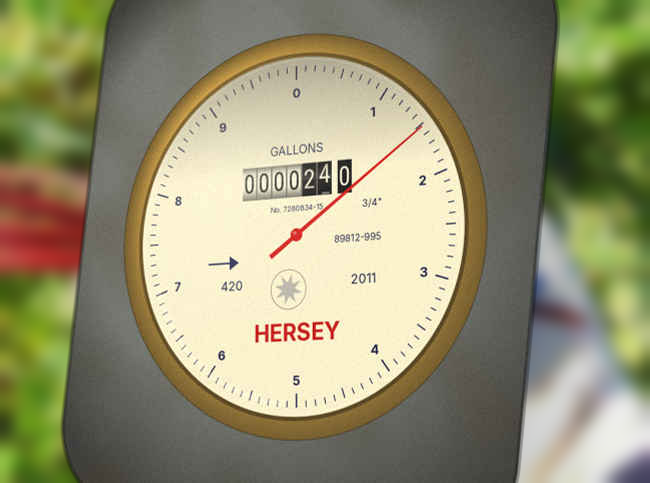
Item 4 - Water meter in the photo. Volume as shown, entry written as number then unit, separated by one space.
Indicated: 241.5 gal
